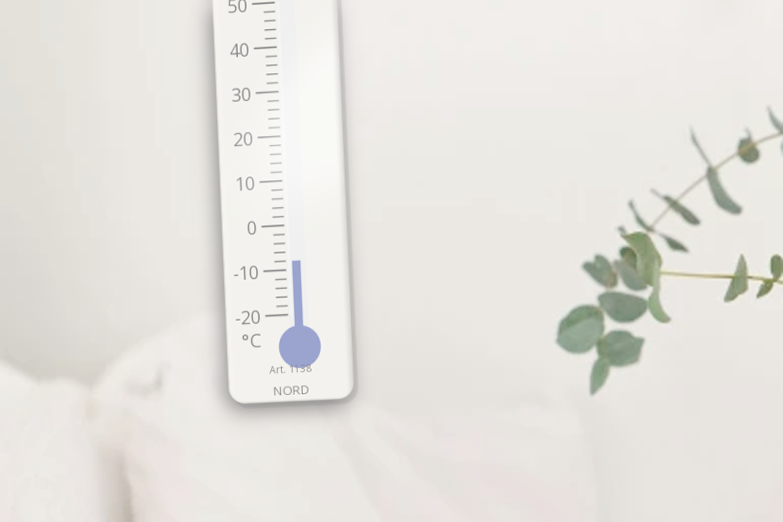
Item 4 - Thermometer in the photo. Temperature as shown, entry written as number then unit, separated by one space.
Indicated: -8 °C
